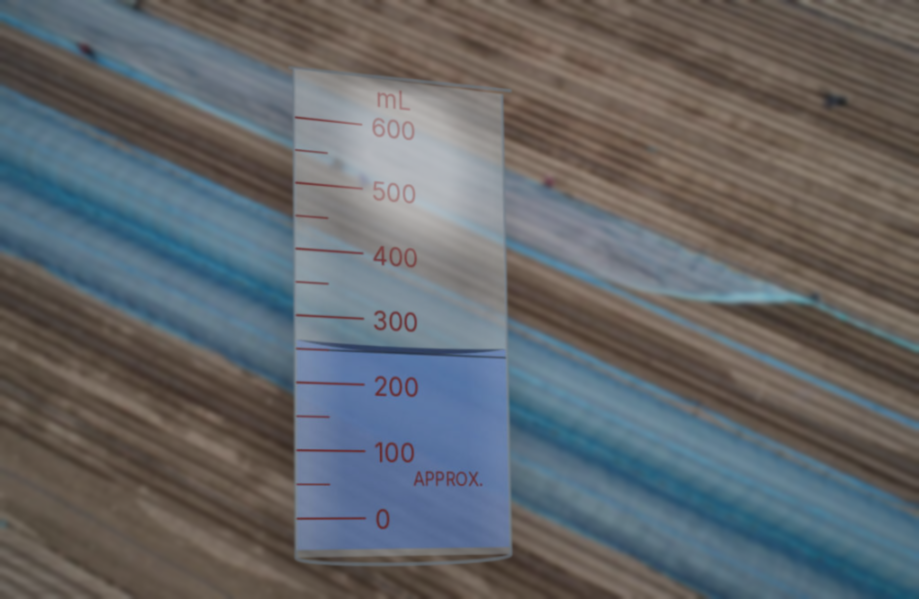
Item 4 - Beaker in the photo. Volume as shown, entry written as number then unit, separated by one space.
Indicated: 250 mL
